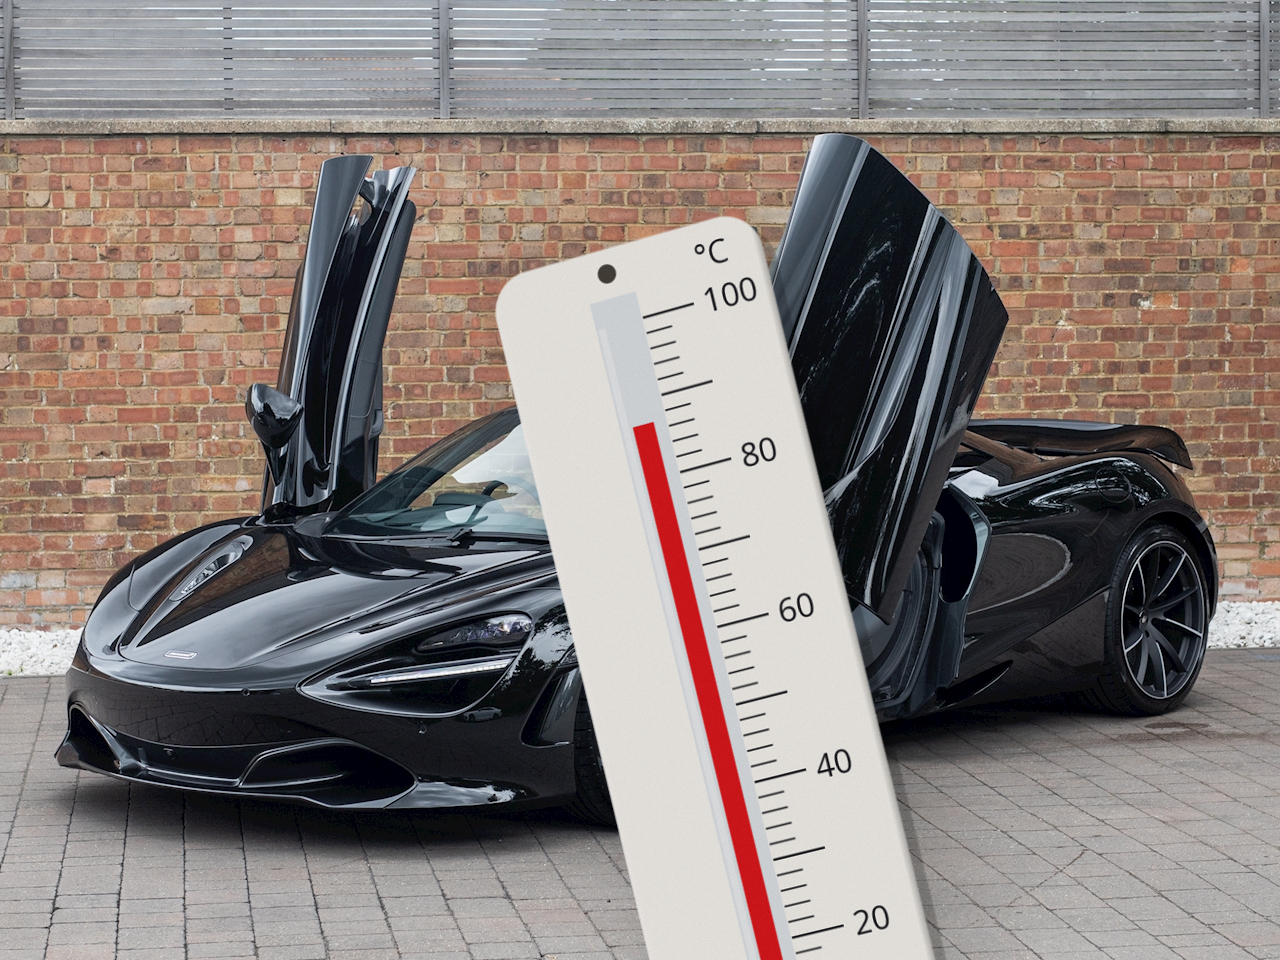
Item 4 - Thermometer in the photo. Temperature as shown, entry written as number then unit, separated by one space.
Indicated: 87 °C
